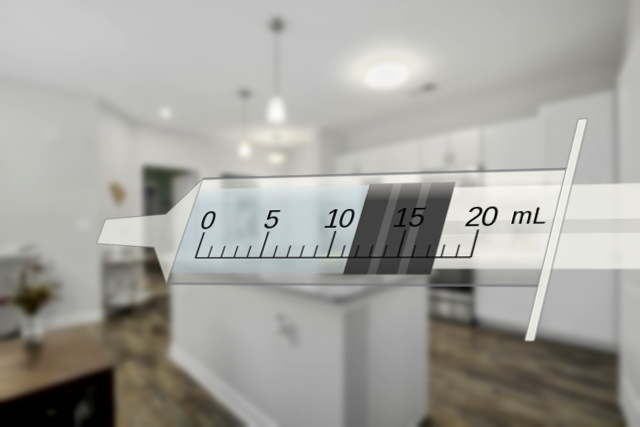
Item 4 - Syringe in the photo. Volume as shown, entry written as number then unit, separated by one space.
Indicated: 11.5 mL
